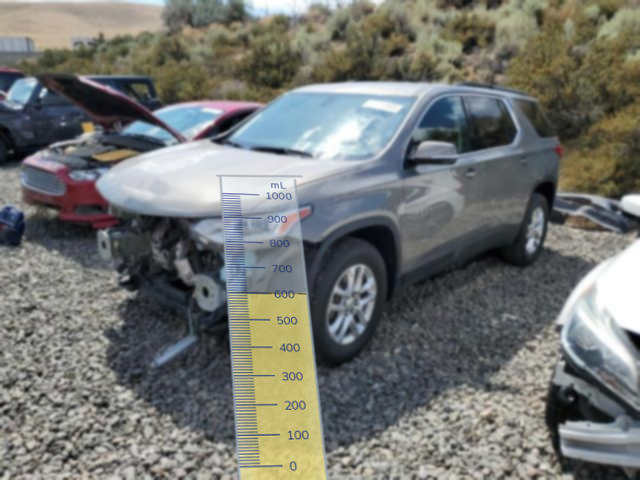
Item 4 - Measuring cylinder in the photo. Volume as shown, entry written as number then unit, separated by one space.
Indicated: 600 mL
